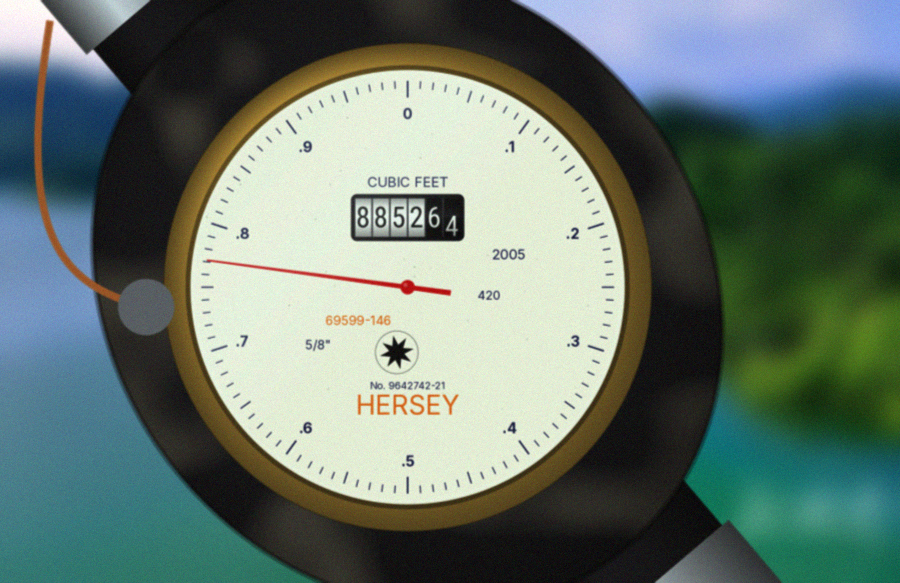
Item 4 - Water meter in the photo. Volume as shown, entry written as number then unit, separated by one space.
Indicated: 885263.77 ft³
